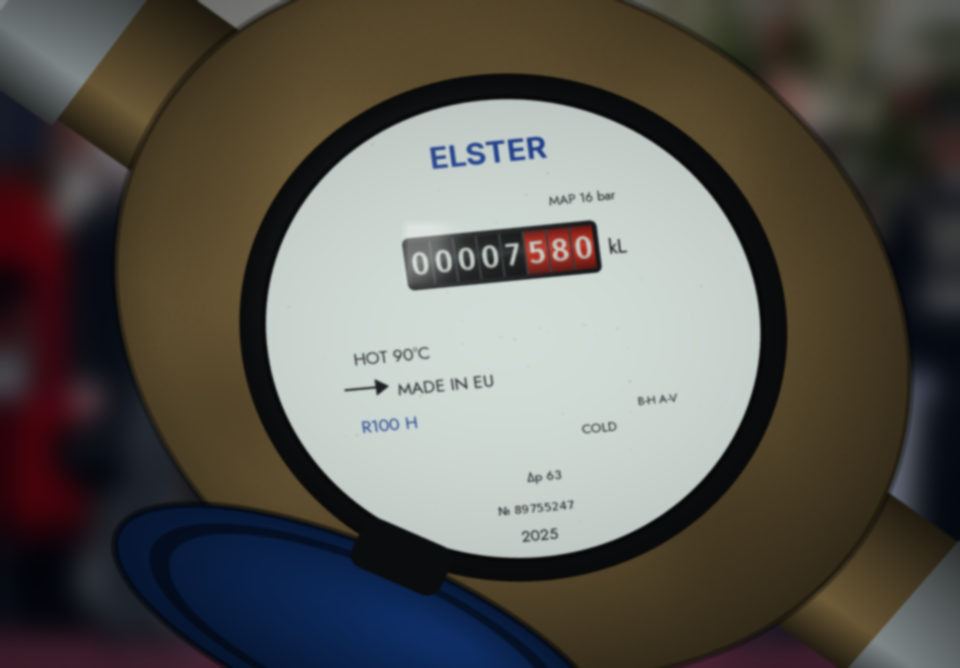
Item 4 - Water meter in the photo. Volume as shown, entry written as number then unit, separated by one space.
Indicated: 7.580 kL
